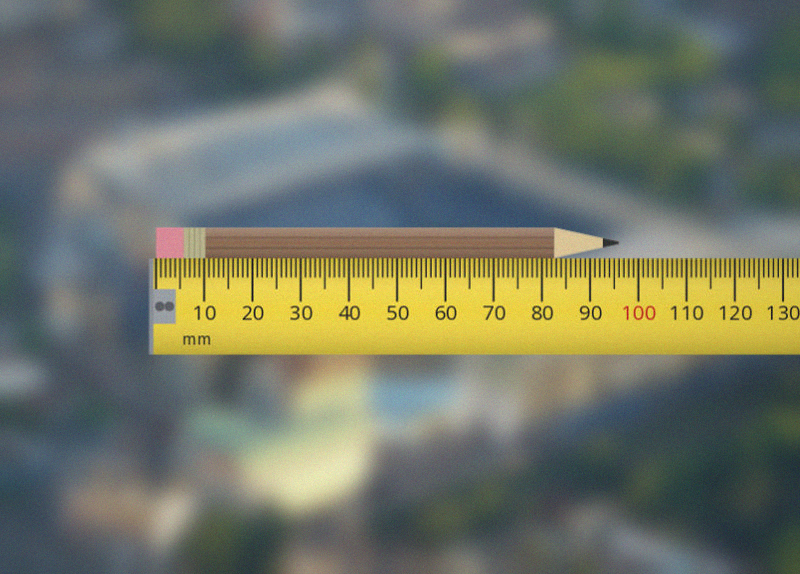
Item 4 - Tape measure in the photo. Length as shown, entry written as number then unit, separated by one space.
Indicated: 96 mm
